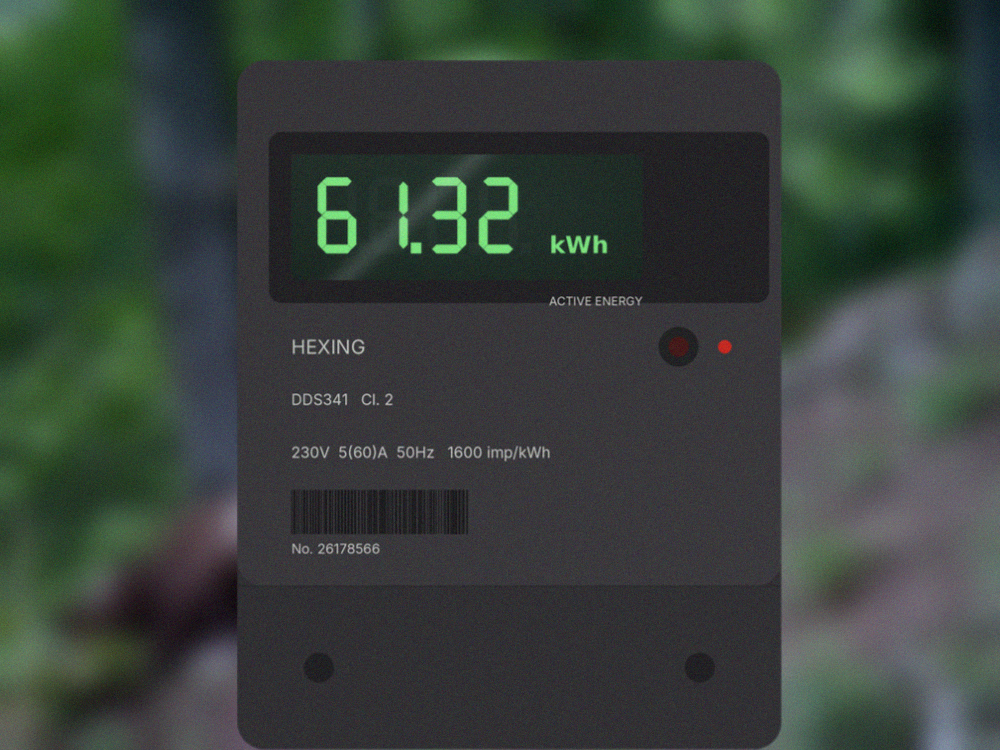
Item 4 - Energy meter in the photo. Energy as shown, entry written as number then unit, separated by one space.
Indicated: 61.32 kWh
